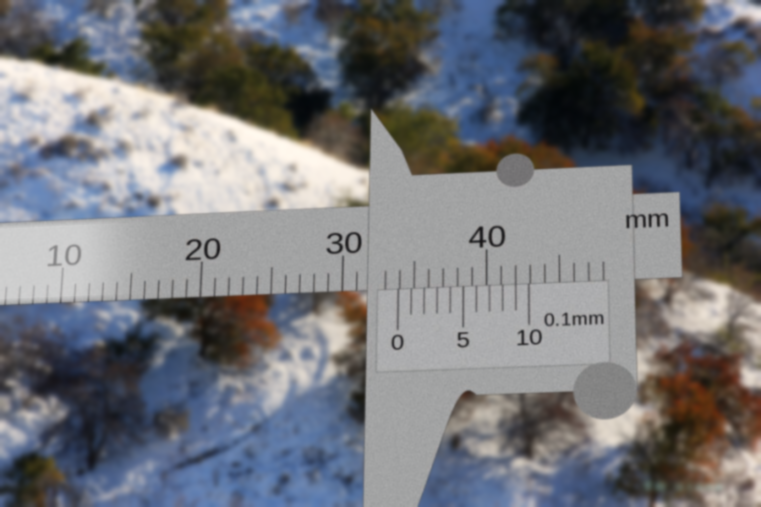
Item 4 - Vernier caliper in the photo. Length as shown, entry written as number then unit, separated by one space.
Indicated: 33.9 mm
